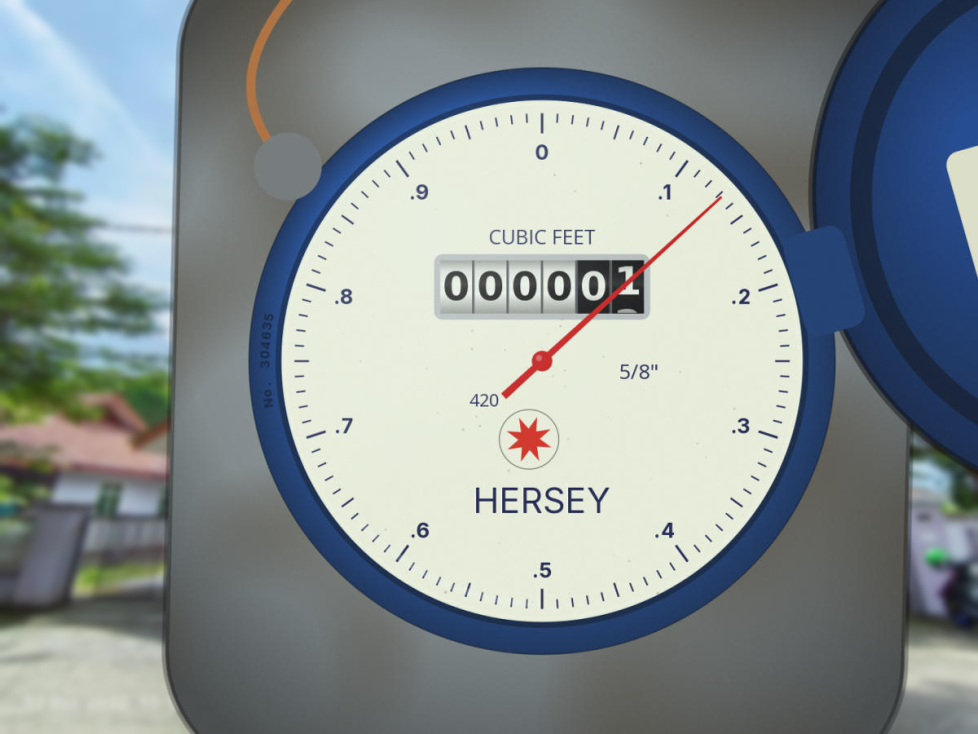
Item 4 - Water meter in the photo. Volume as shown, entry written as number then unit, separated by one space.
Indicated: 1.13 ft³
